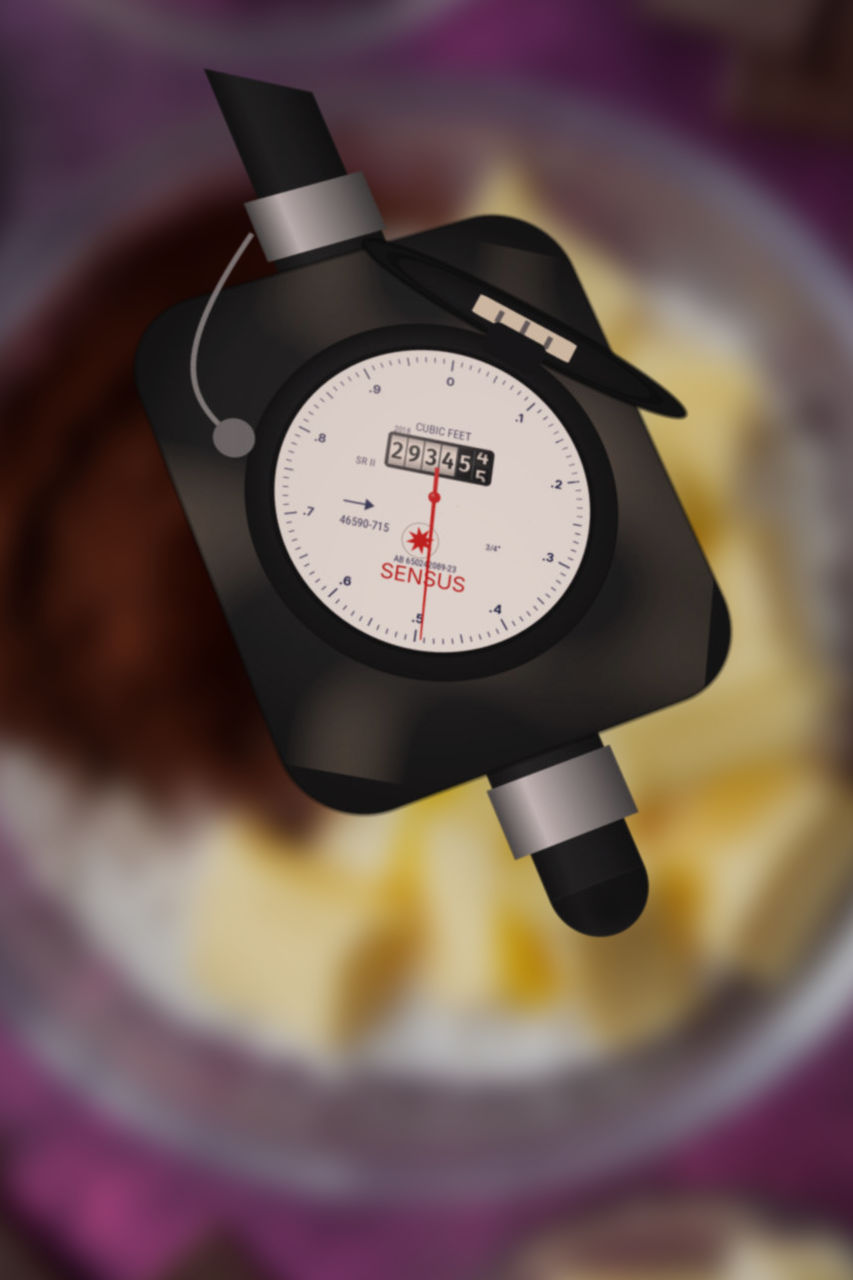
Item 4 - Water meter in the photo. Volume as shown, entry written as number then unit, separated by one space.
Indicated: 293454.49 ft³
